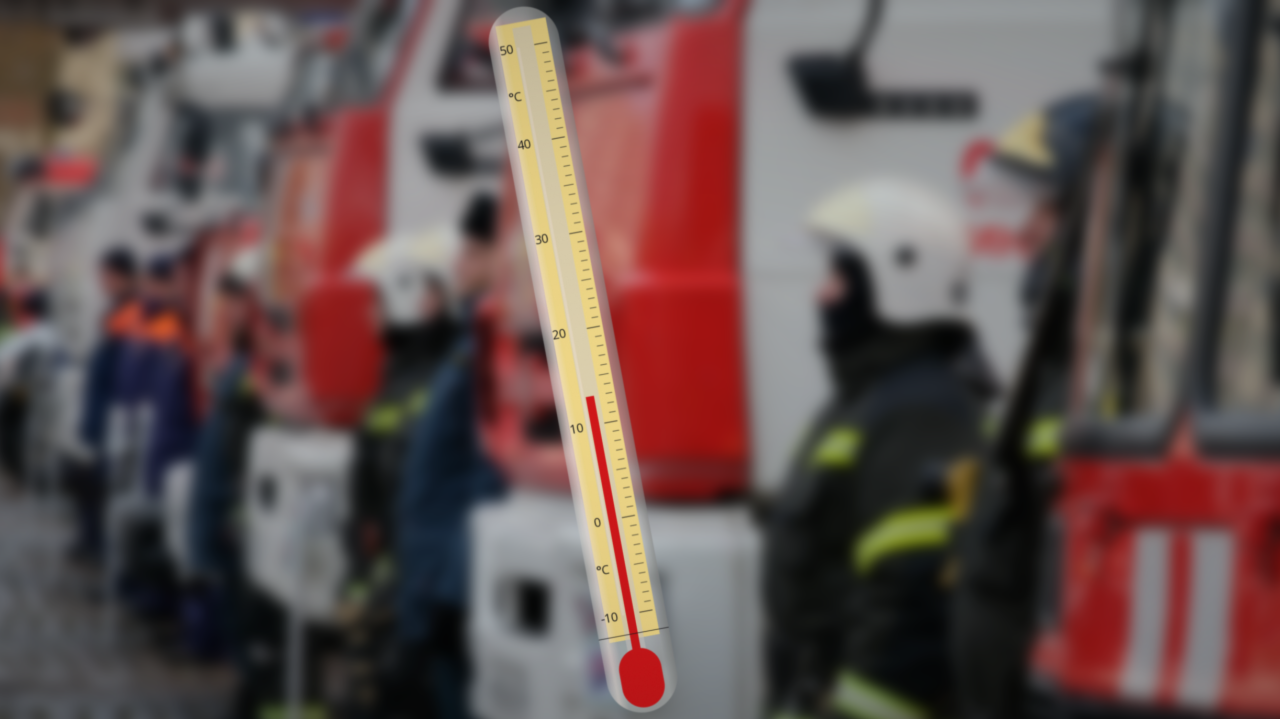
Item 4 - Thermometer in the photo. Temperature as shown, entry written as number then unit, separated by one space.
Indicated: 13 °C
